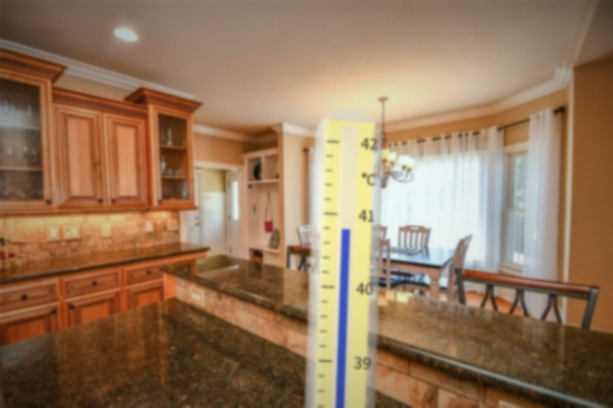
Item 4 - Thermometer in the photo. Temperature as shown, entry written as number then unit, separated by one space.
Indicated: 40.8 °C
